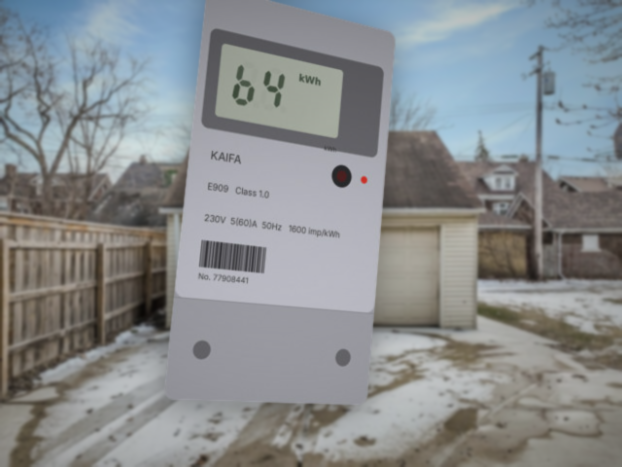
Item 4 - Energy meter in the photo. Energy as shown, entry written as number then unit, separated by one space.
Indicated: 64 kWh
